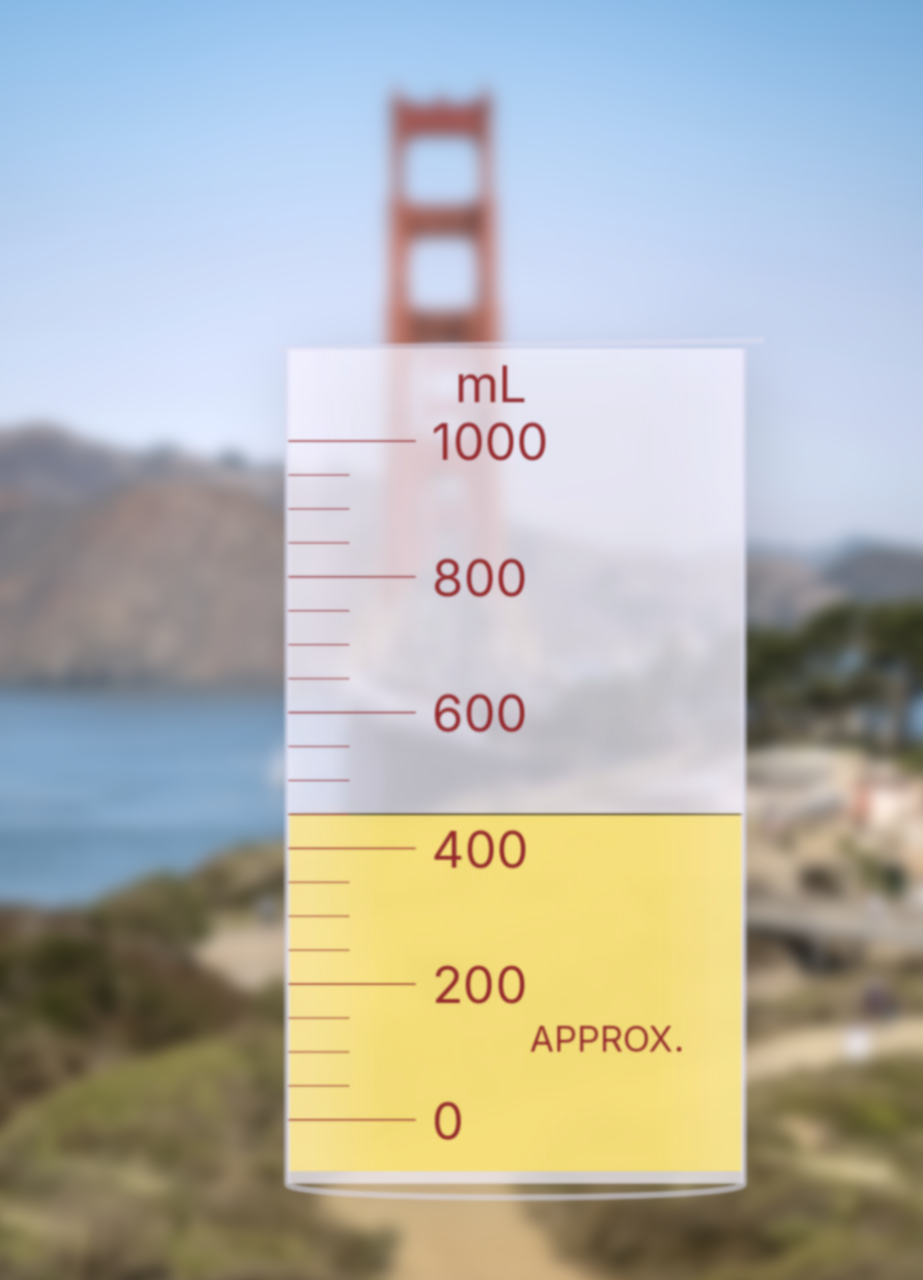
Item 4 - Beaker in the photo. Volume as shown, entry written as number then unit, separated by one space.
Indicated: 450 mL
